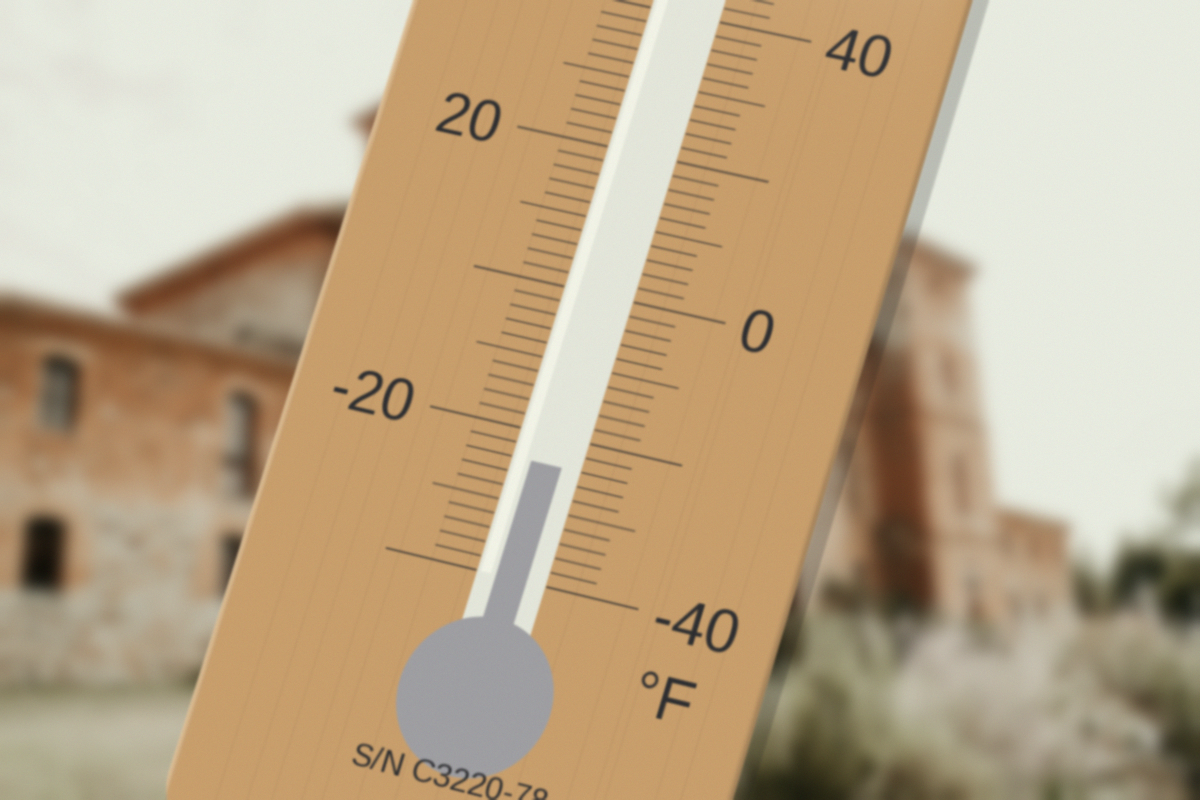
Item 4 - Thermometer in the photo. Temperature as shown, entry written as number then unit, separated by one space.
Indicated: -24 °F
